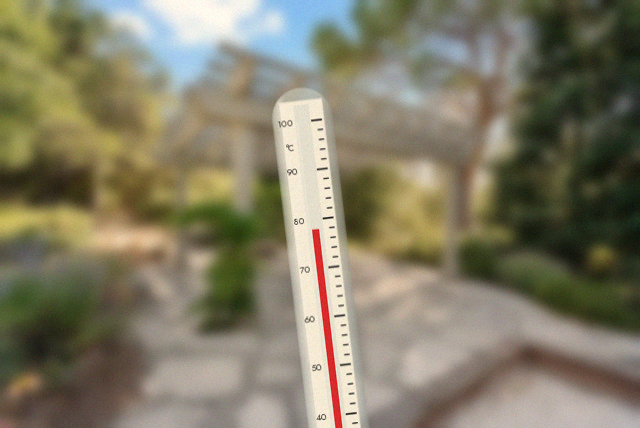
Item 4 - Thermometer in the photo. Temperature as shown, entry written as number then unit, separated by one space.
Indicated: 78 °C
